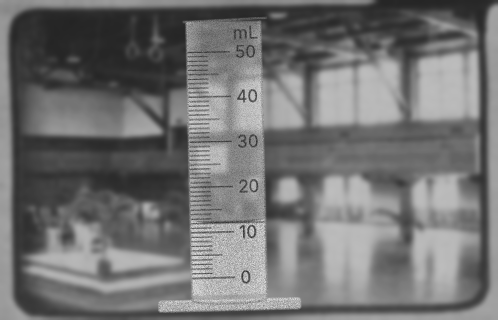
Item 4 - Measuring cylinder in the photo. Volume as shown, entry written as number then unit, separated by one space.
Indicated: 12 mL
